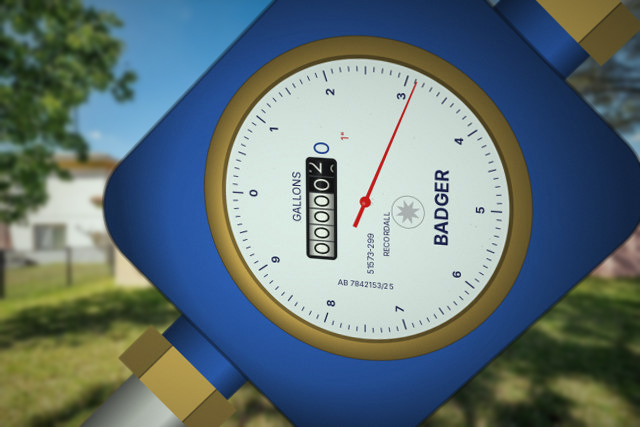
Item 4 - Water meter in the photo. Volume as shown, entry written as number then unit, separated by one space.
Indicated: 23.1 gal
